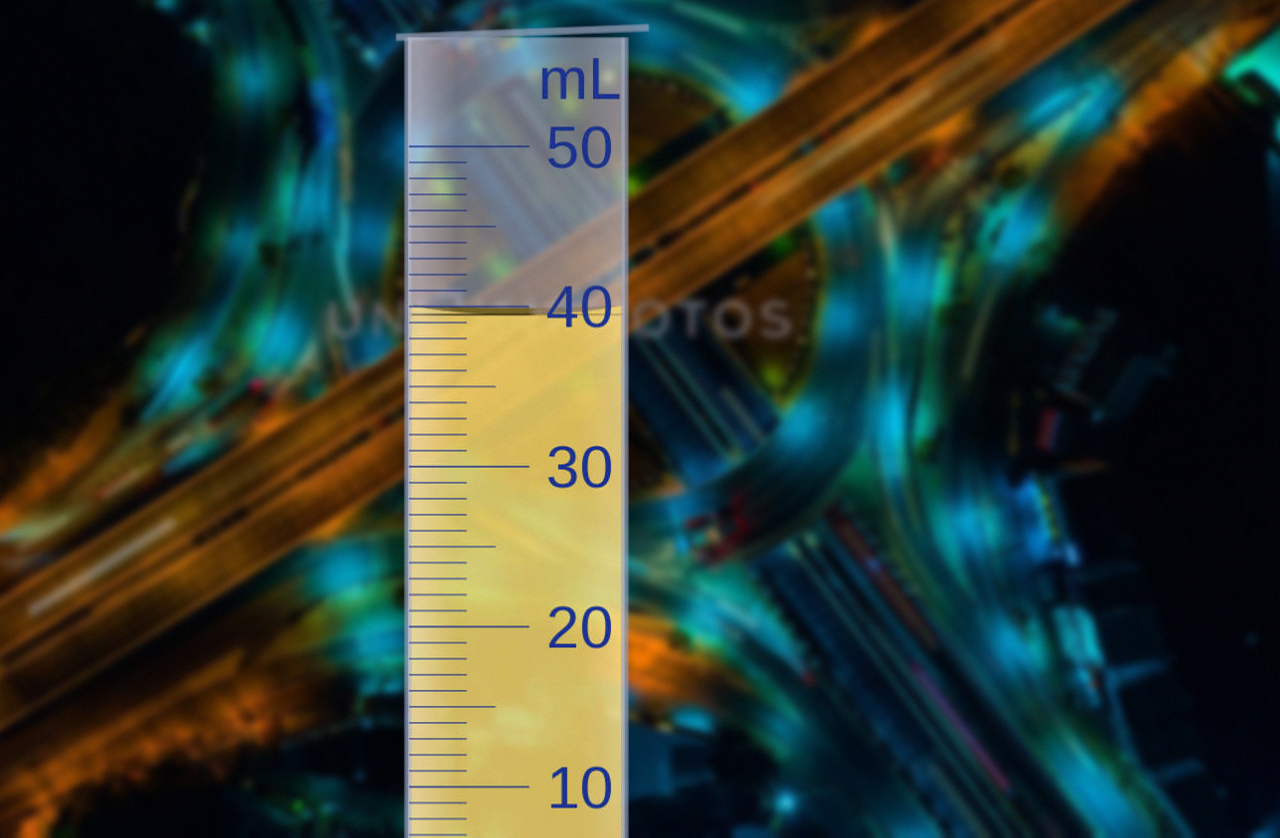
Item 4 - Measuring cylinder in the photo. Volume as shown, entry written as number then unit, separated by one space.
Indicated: 39.5 mL
